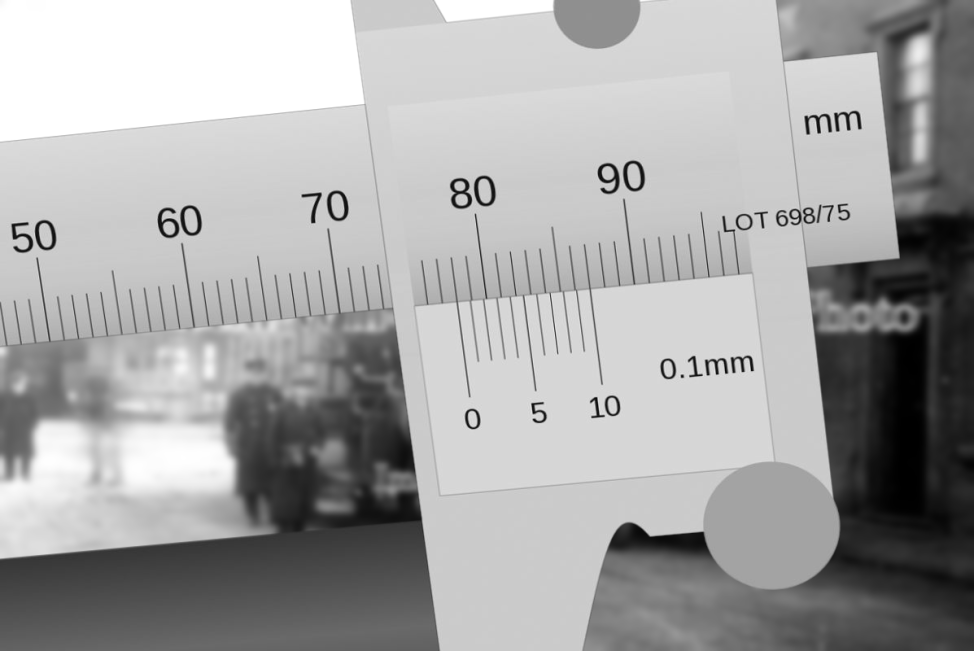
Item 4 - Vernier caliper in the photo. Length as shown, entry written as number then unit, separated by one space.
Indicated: 78.0 mm
